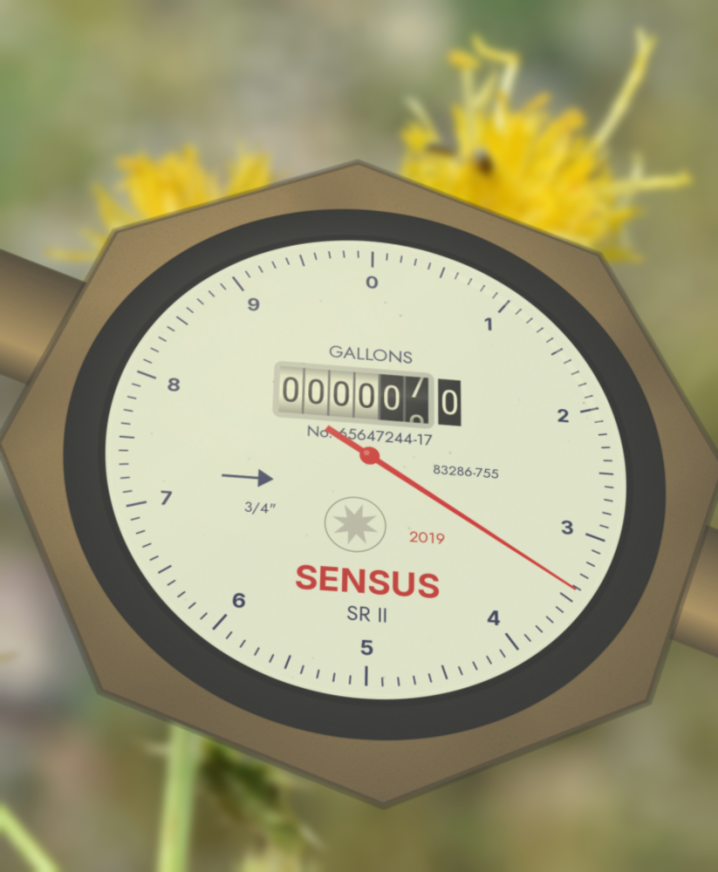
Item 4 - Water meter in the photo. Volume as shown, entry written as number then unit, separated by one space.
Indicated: 73.4 gal
